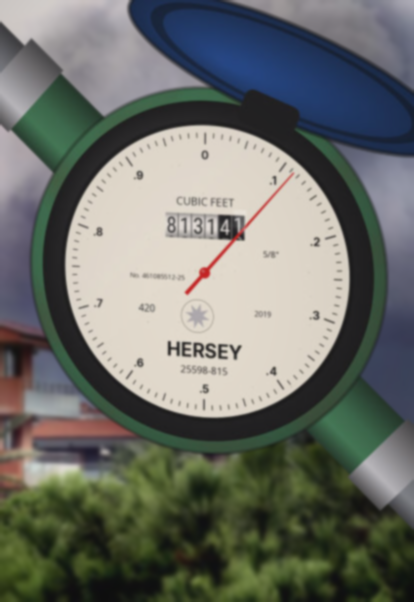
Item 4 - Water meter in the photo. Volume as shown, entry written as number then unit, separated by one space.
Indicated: 813141.11 ft³
